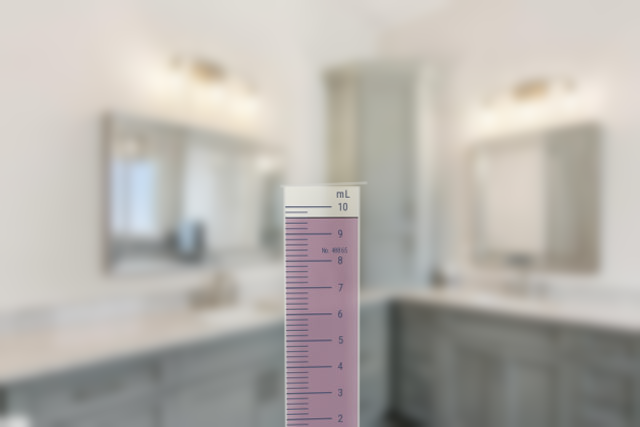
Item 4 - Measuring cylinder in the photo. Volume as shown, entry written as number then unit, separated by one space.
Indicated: 9.6 mL
